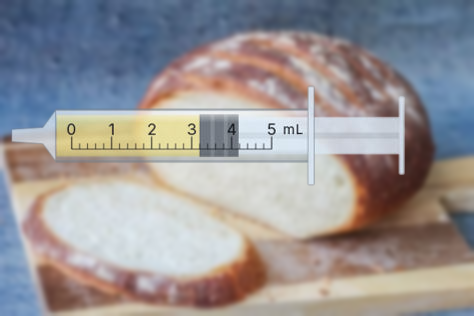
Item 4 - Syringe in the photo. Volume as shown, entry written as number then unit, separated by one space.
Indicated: 3.2 mL
